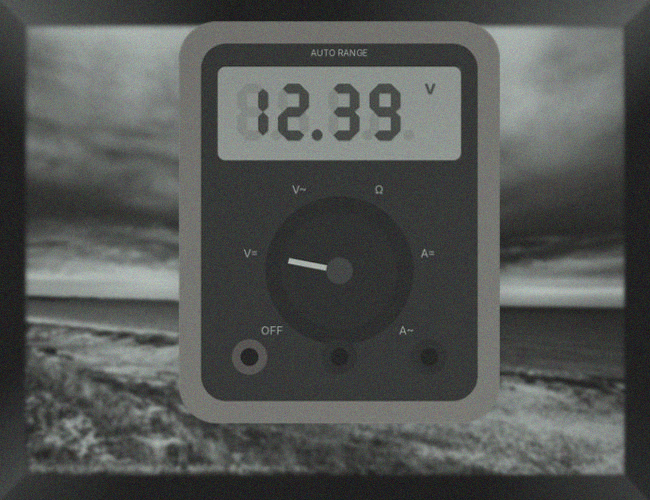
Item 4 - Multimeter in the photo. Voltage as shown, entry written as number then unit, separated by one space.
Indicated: 12.39 V
